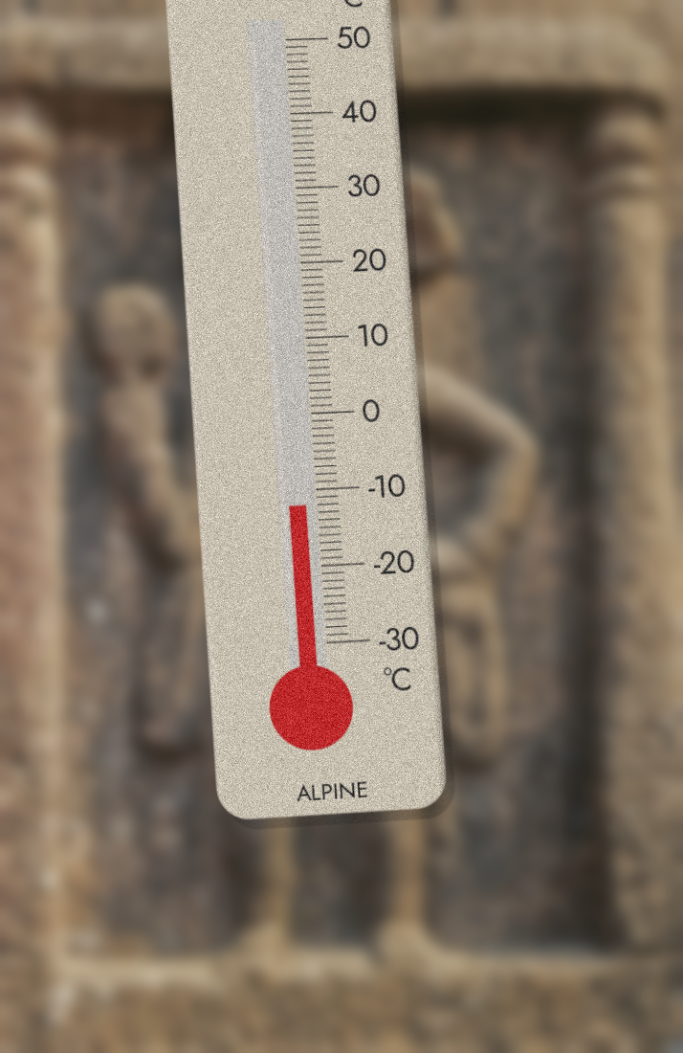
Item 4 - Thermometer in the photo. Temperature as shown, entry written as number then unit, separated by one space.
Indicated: -12 °C
